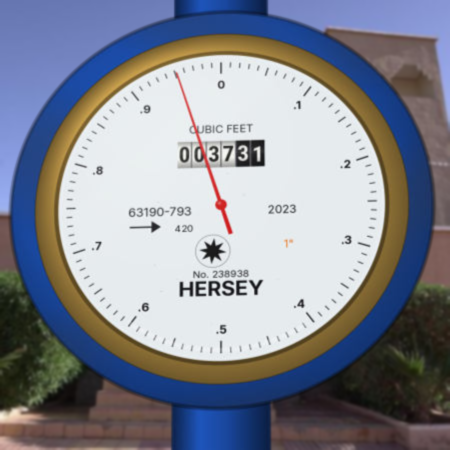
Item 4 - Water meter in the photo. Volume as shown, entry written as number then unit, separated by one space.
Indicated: 3730.95 ft³
